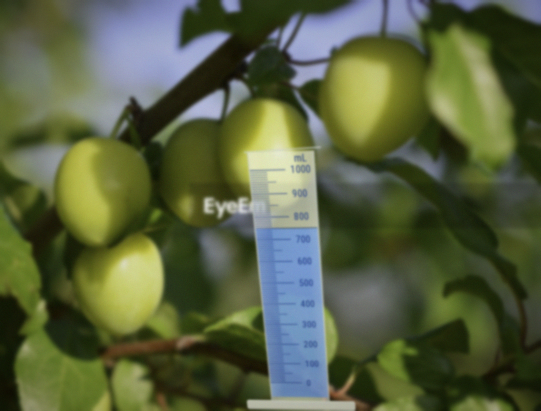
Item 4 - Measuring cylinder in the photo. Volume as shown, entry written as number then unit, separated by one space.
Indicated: 750 mL
